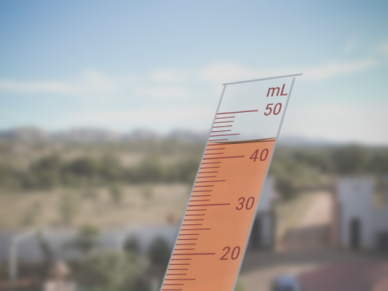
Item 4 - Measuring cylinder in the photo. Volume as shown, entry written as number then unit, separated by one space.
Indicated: 43 mL
